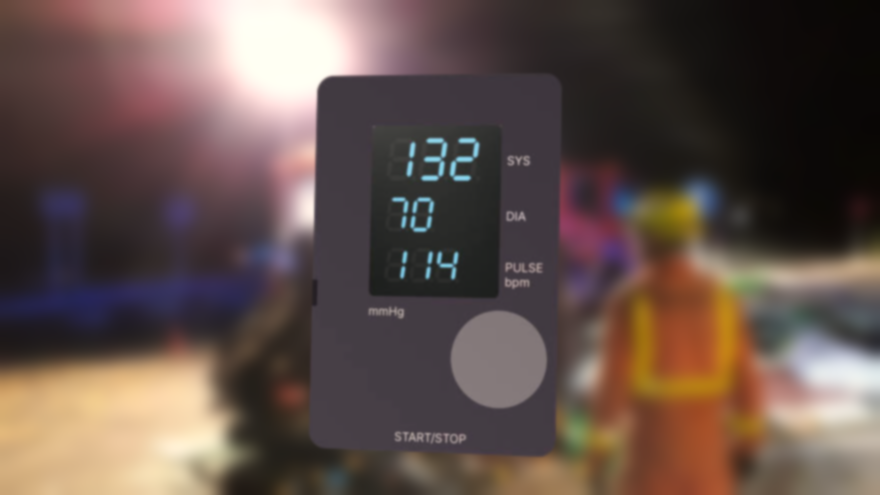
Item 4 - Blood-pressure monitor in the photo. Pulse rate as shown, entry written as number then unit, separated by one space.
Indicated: 114 bpm
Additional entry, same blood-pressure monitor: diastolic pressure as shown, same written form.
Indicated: 70 mmHg
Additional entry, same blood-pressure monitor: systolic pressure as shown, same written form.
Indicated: 132 mmHg
